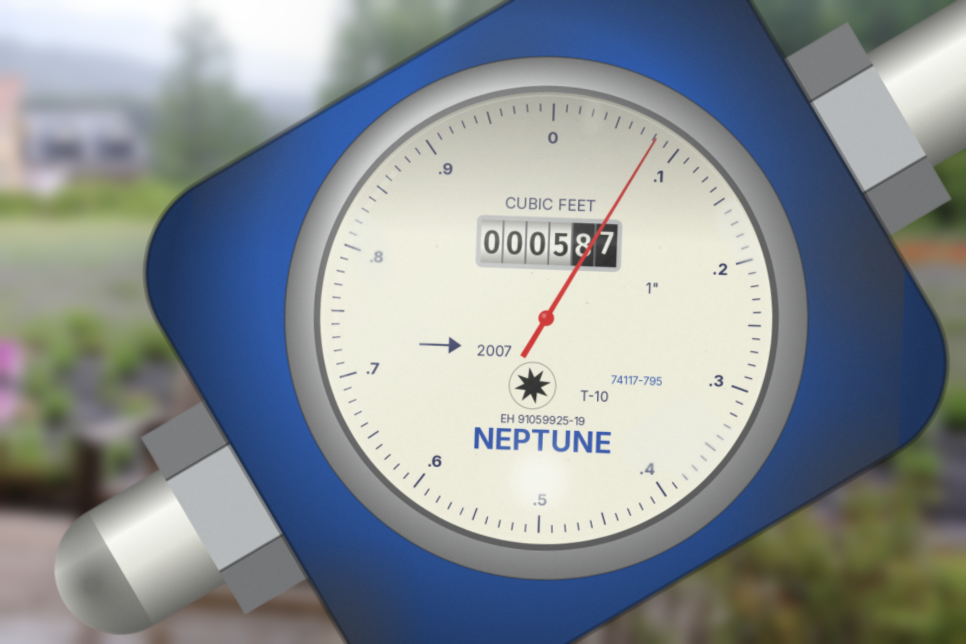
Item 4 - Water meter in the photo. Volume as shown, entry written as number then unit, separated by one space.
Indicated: 587.08 ft³
